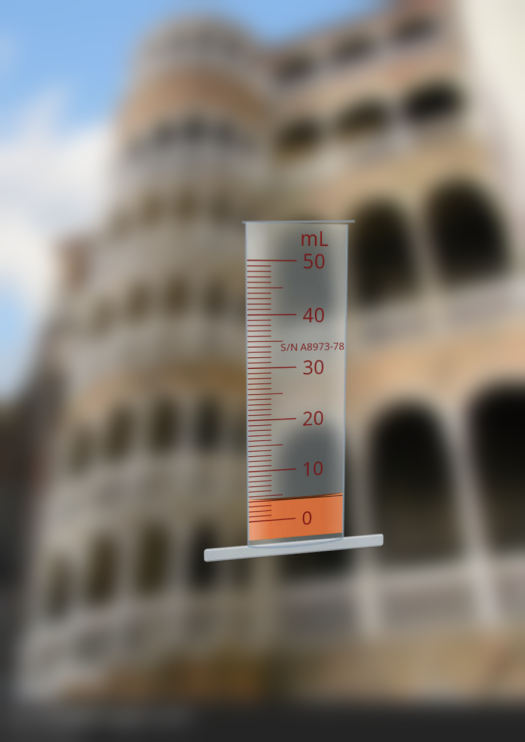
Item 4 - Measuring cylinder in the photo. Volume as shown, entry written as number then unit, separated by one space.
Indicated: 4 mL
